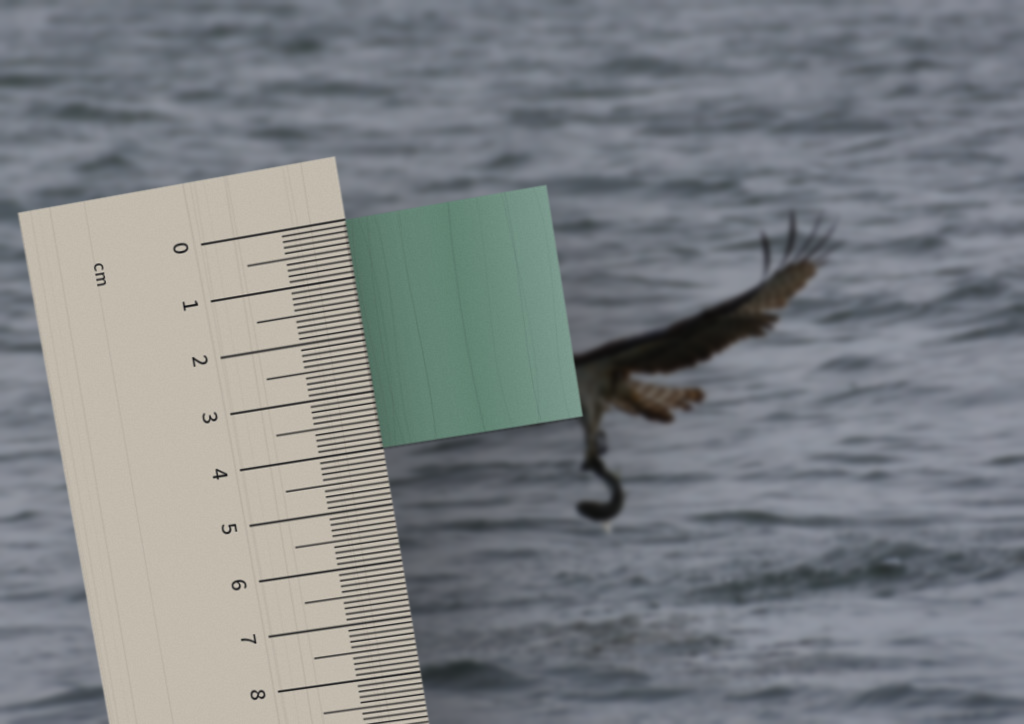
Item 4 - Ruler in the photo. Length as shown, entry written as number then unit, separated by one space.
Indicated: 4 cm
